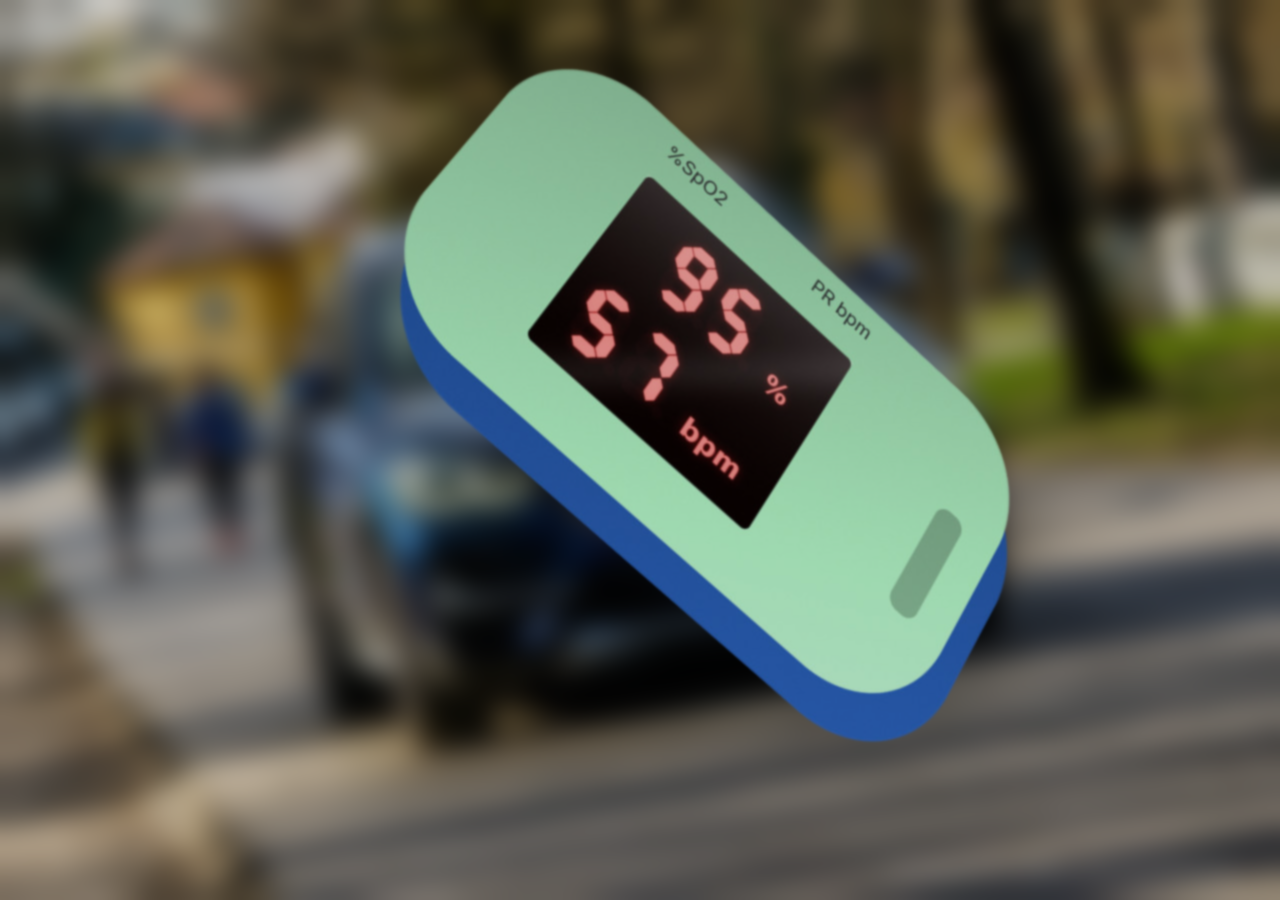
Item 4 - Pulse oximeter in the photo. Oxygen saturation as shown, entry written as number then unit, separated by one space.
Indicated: 95 %
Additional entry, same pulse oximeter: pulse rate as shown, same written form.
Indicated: 57 bpm
